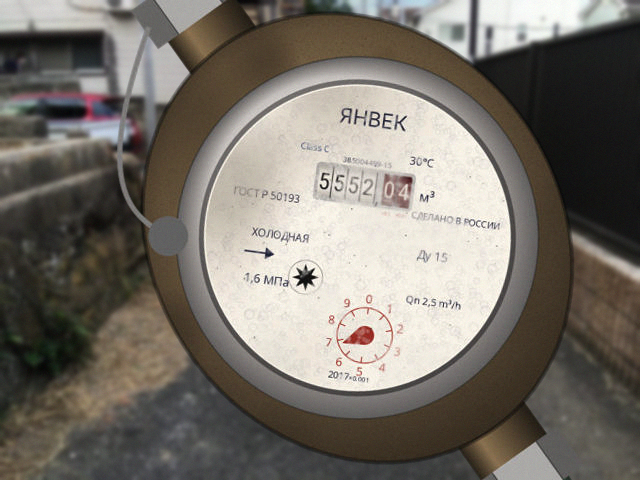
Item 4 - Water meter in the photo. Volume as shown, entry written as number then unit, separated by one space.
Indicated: 5552.046 m³
